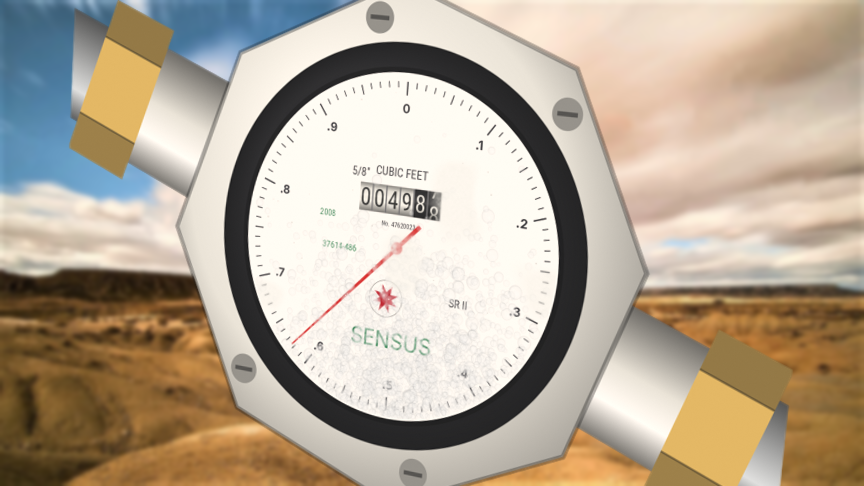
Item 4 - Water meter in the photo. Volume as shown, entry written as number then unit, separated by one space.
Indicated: 4987.62 ft³
